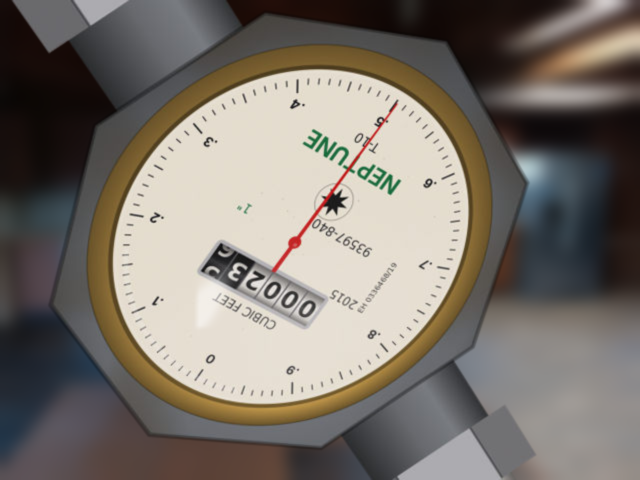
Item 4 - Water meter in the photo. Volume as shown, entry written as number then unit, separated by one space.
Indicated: 235.50 ft³
